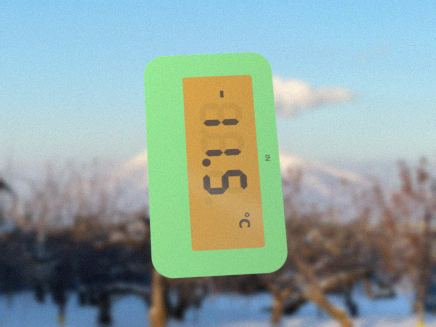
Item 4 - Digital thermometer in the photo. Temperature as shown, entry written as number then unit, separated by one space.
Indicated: -11.5 °C
